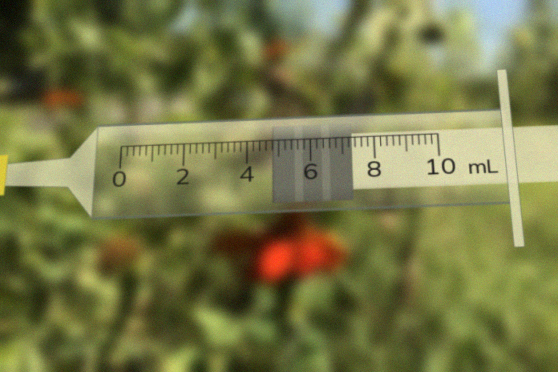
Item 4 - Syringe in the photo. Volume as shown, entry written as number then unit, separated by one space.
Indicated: 4.8 mL
